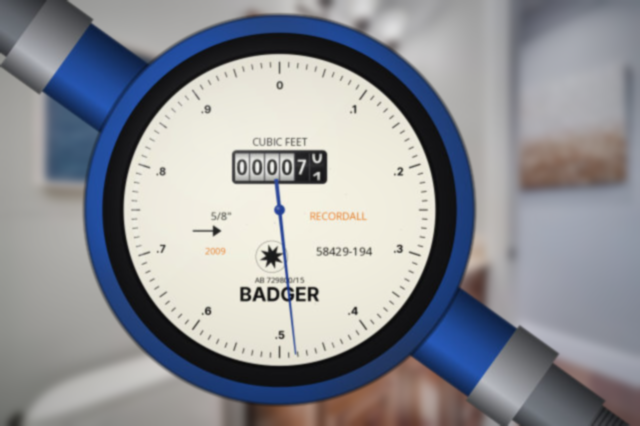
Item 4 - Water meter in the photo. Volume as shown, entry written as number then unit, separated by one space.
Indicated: 70.48 ft³
